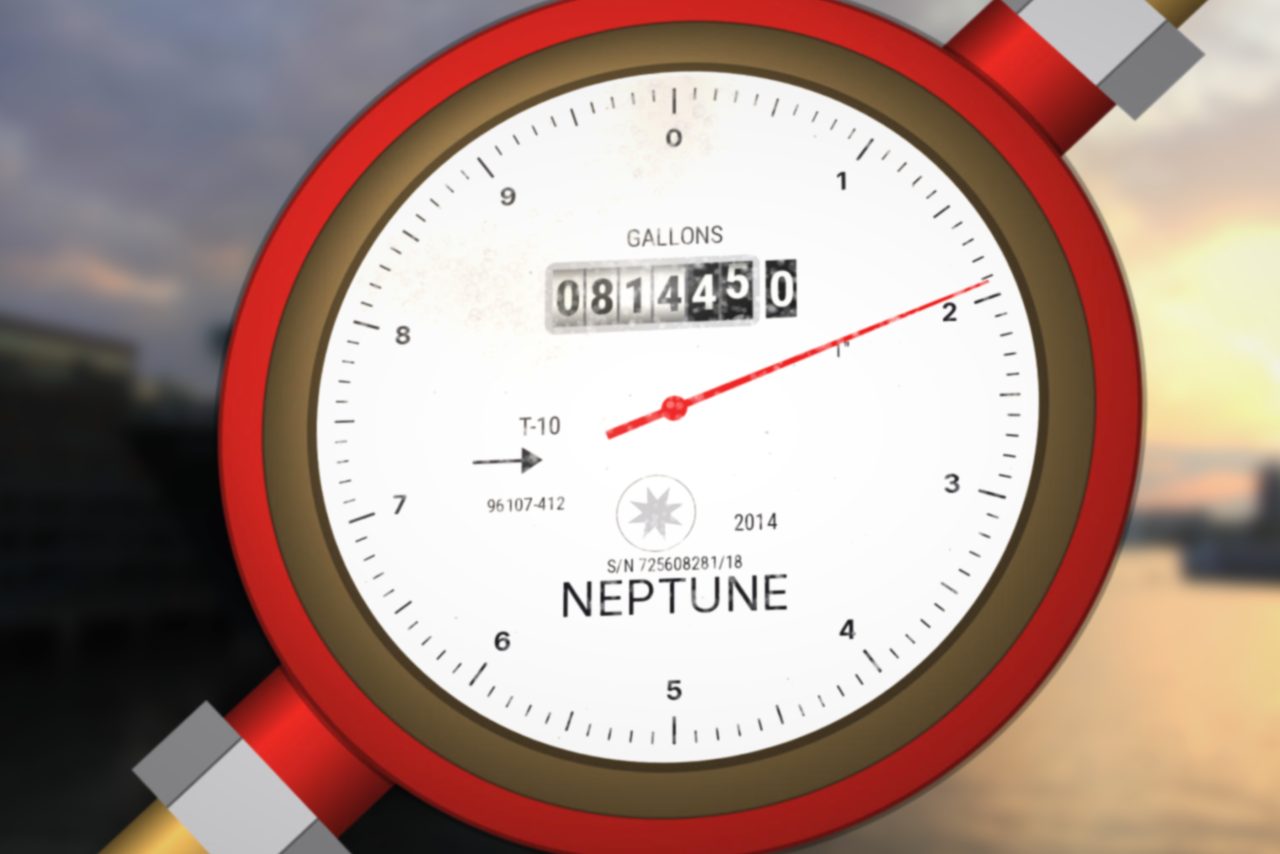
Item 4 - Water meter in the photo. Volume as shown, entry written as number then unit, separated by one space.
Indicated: 814451.9 gal
